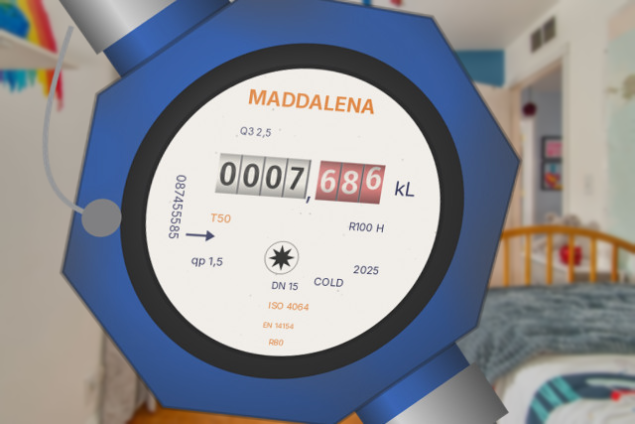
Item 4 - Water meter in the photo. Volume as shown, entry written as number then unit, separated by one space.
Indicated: 7.686 kL
